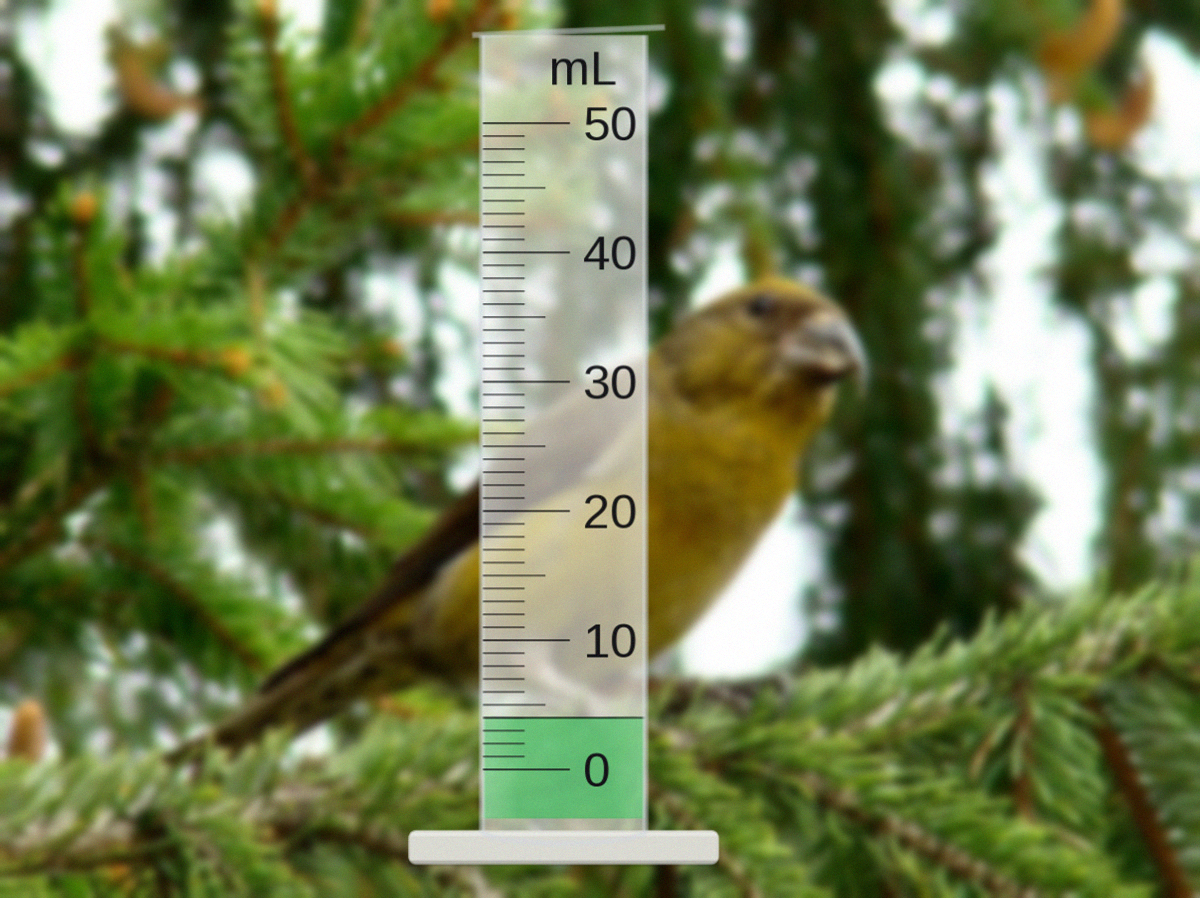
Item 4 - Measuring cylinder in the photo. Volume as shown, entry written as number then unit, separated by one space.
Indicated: 4 mL
